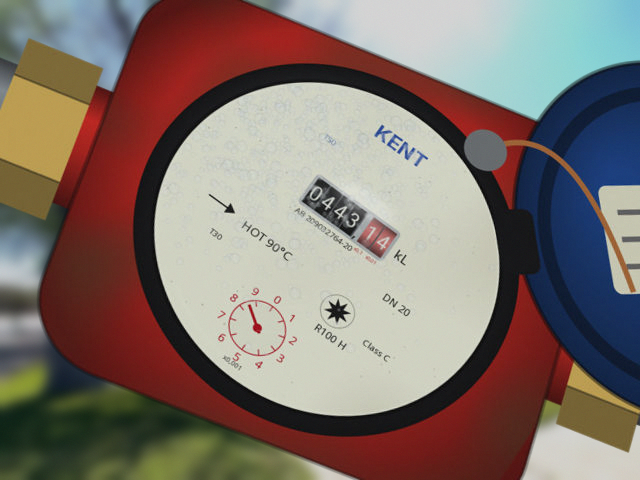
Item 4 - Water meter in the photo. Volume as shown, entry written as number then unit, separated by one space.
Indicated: 443.148 kL
